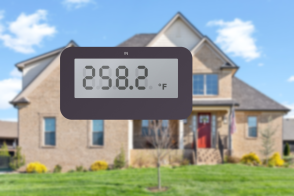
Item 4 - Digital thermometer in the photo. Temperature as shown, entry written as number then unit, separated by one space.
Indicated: 258.2 °F
